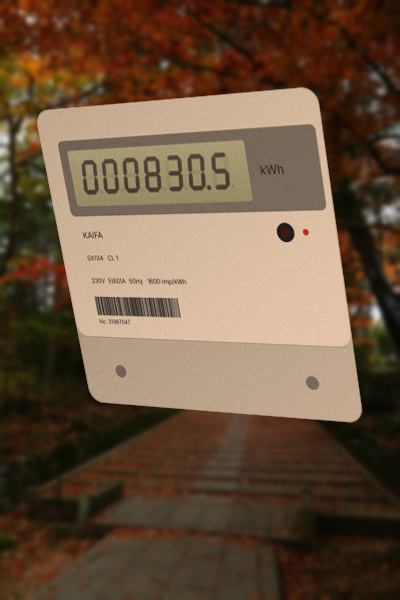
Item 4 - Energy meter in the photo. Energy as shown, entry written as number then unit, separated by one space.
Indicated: 830.5 kWh
